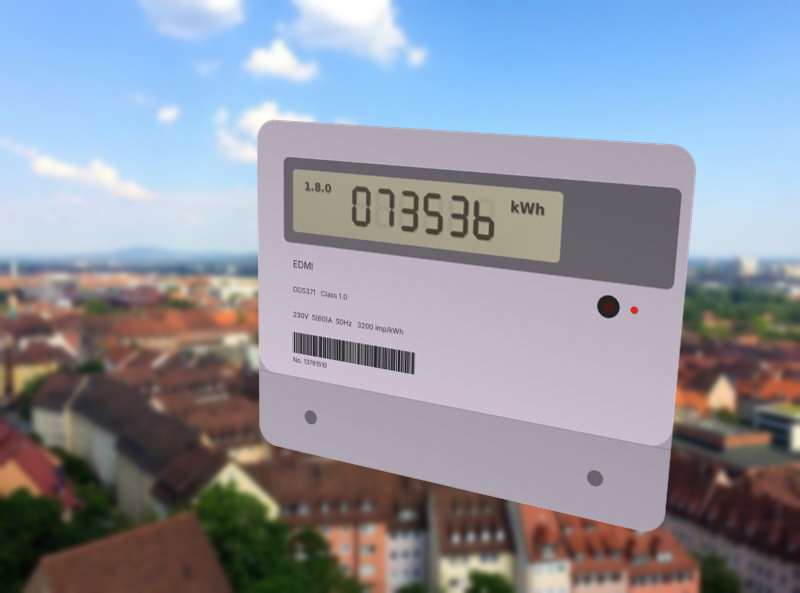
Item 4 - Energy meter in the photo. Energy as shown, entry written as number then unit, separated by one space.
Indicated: 73536 kWh
